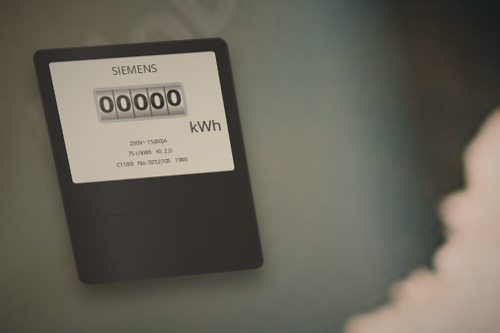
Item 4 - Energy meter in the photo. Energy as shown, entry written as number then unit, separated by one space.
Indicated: 0 kWh
